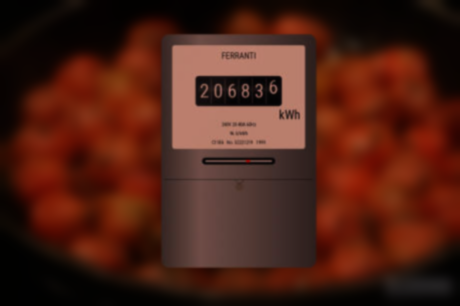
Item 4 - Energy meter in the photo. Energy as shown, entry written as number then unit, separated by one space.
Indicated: 206836 kWh
